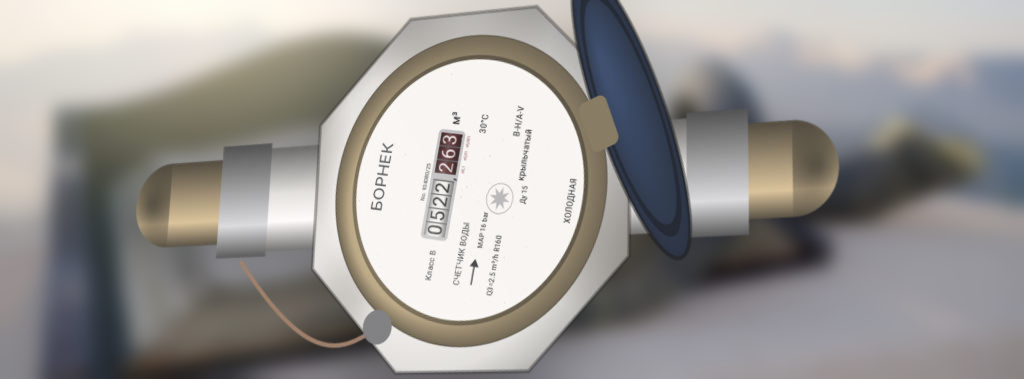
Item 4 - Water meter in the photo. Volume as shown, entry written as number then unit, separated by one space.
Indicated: 522.263 m³
